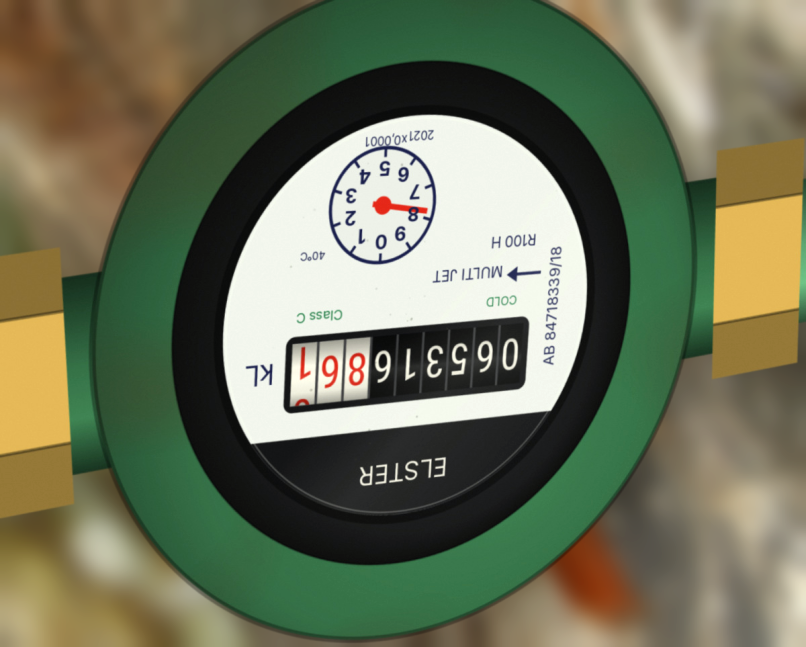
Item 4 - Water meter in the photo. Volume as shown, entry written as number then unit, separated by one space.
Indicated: 65316.8607 kL
